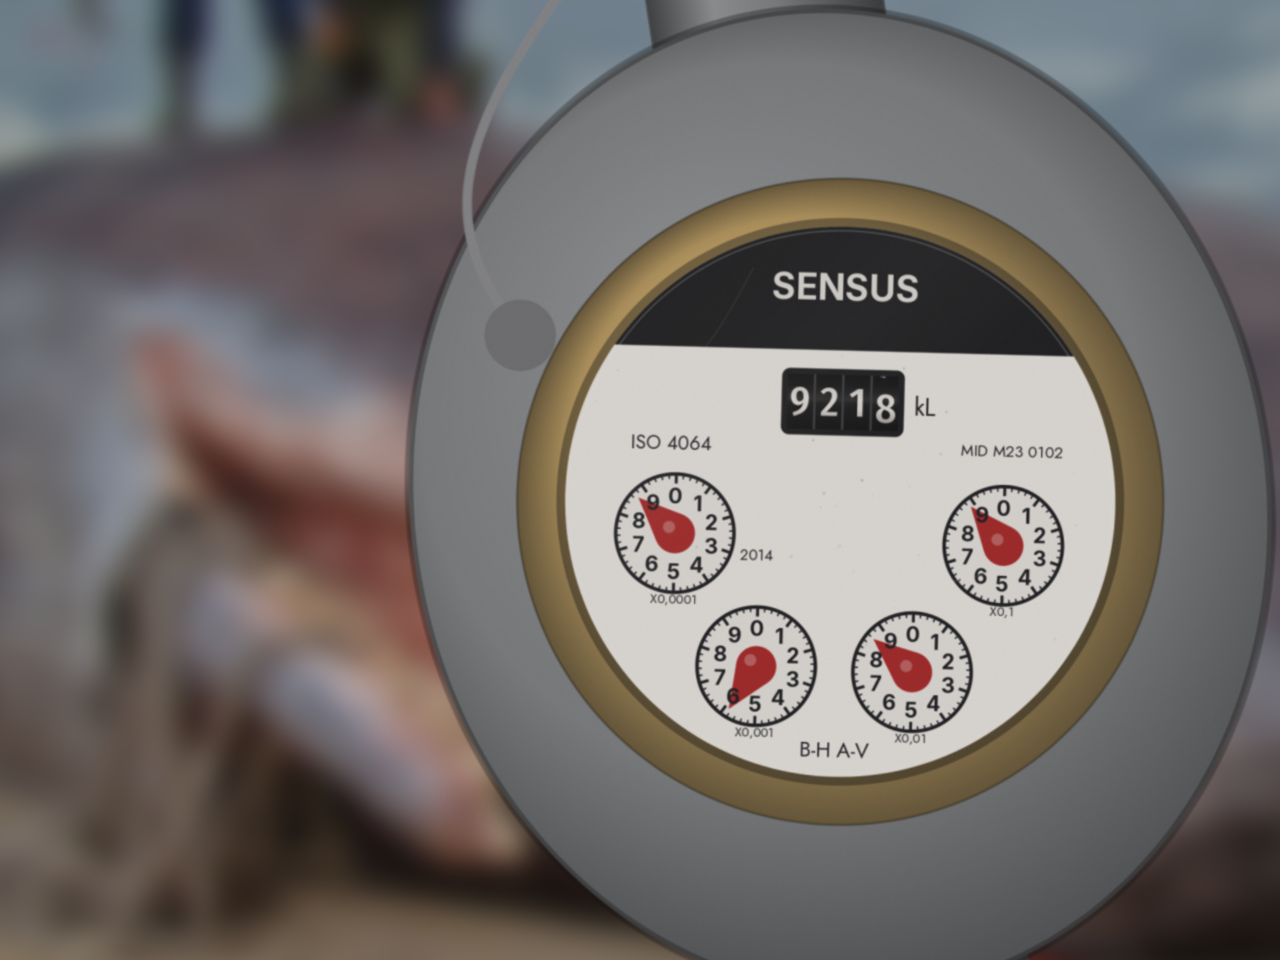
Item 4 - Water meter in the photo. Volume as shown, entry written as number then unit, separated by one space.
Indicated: 9217.8858 kL
